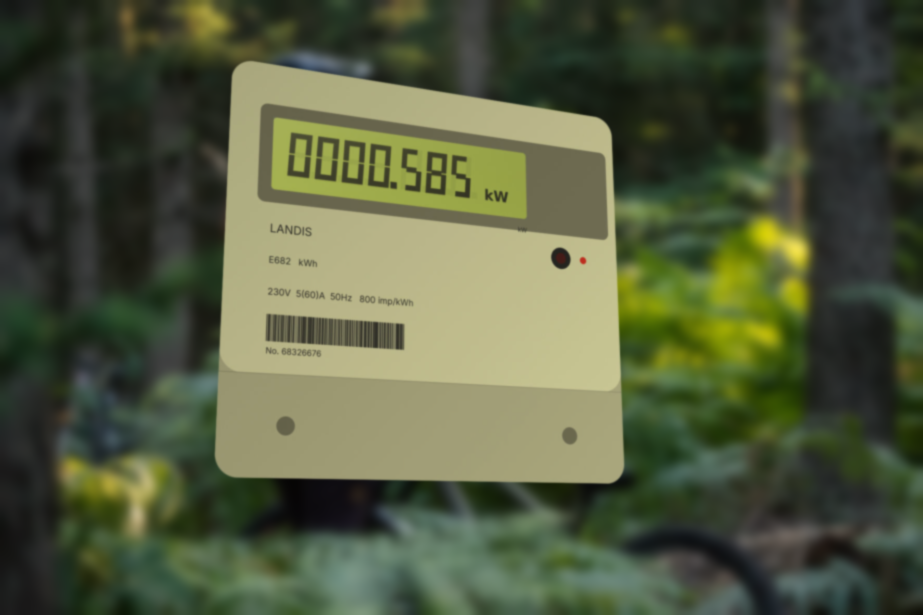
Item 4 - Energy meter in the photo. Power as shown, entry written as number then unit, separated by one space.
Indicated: 0.585 kW
